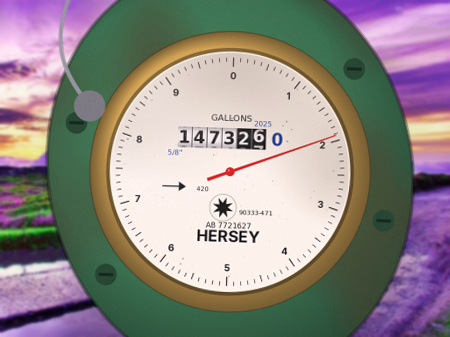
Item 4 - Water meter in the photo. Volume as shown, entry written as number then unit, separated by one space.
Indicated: 1473261.9 gal
